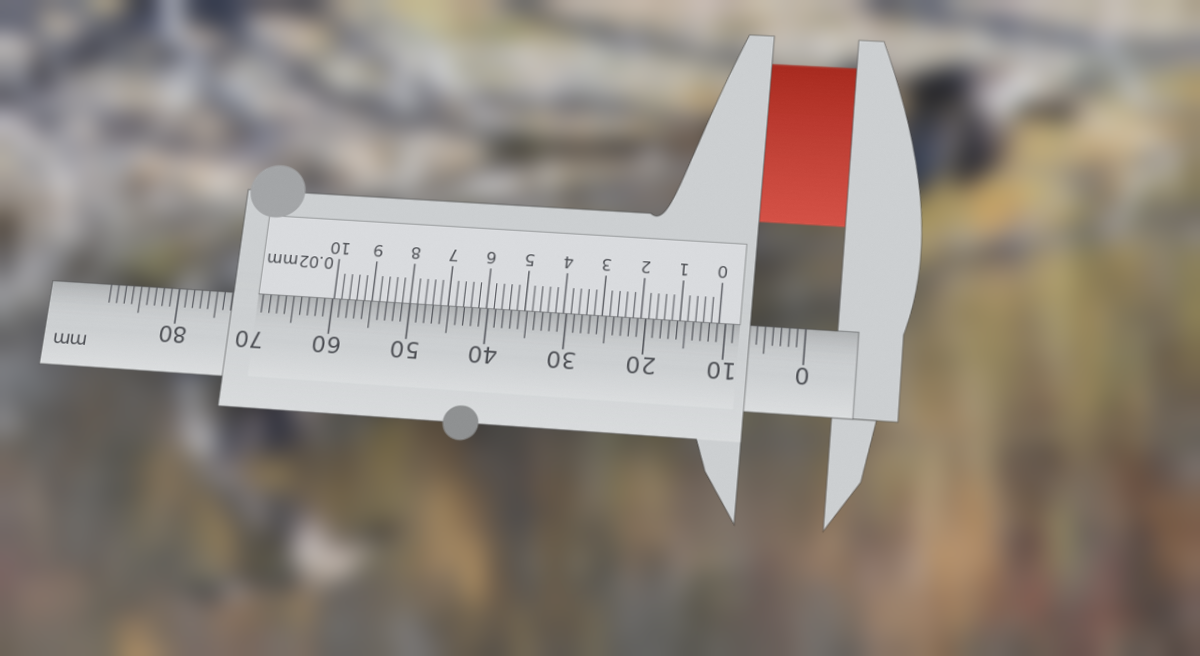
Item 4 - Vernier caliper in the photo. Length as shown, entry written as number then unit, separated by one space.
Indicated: 10.8 mm
